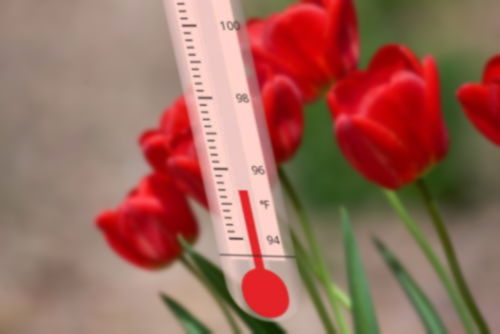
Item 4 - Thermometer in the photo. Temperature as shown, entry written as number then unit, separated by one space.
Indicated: 95.4 °F
